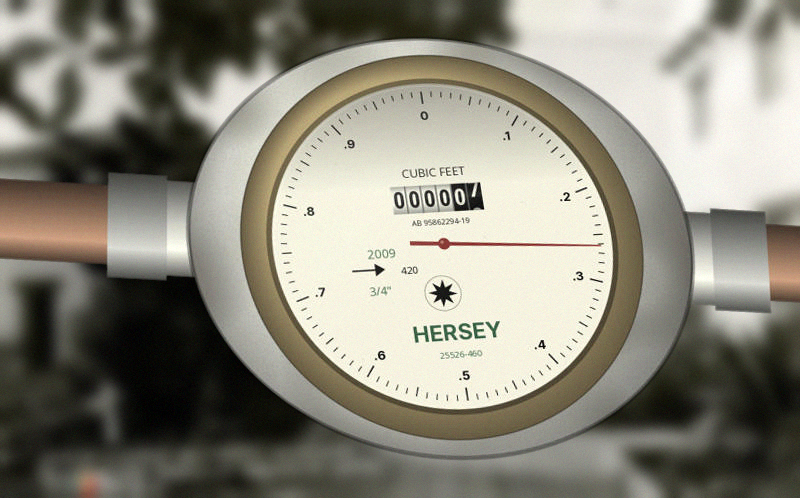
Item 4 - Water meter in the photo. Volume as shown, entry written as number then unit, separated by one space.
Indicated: 7.26 ft³
